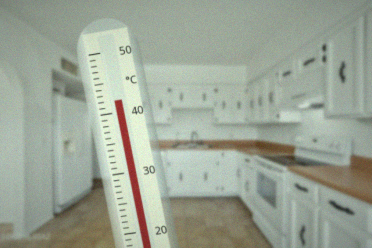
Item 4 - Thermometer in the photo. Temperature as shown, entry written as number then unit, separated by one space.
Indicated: 42 °C
